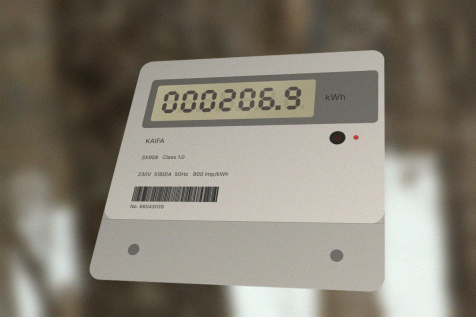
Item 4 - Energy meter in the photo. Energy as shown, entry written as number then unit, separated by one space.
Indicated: 206.9 kWh
